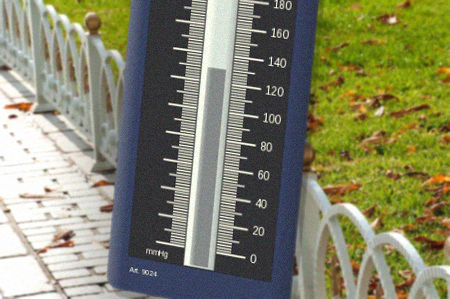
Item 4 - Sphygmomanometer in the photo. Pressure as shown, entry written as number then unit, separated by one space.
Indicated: 130 mmHg
